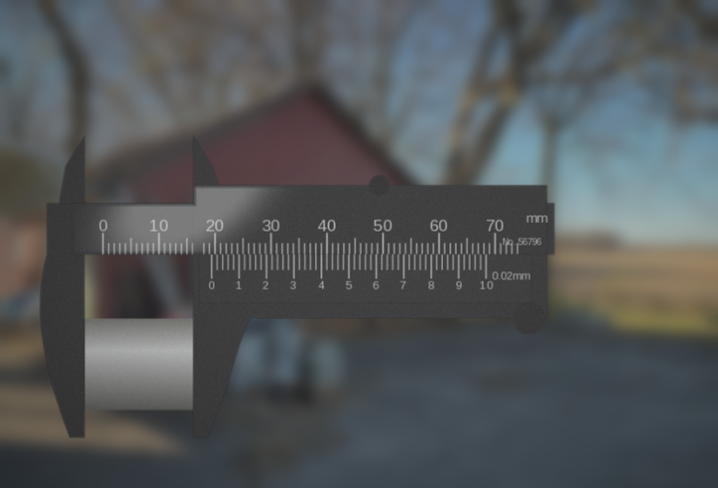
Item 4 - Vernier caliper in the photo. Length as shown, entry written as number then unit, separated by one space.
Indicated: 19.4 mm
